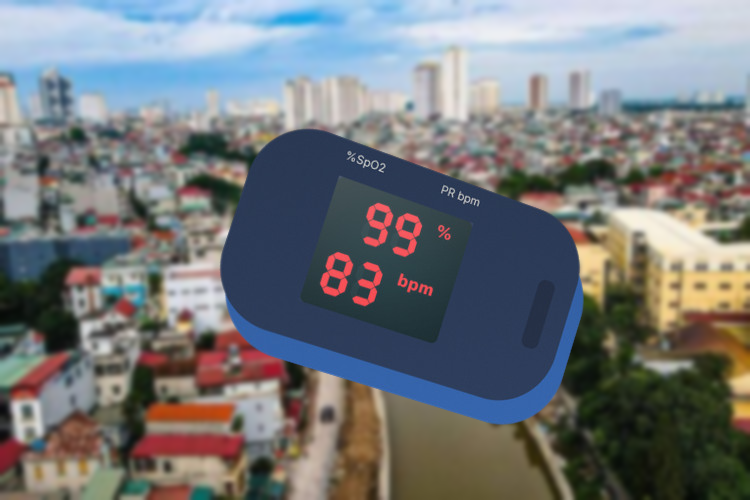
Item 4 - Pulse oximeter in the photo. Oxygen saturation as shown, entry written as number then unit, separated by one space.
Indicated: 99 %
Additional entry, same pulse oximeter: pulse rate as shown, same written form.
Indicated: 83 bpm
